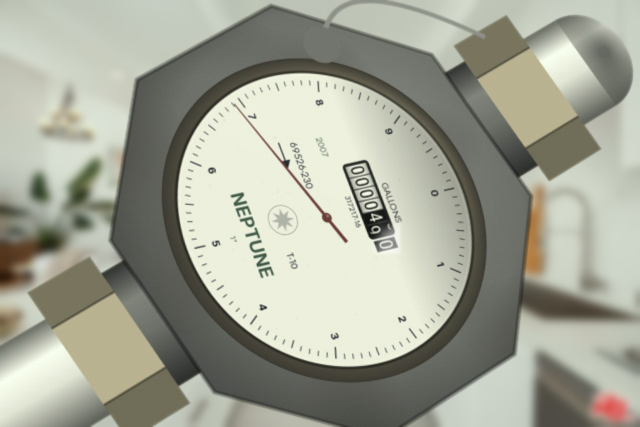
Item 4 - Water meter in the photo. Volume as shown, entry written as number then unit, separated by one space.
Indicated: 486.9 gal
